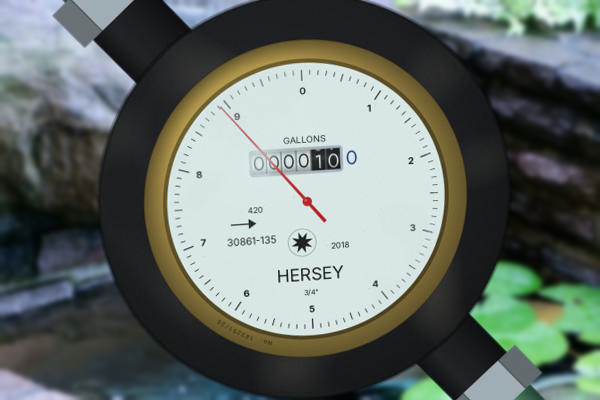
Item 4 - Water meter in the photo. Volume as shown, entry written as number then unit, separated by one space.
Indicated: 98.9 gal
